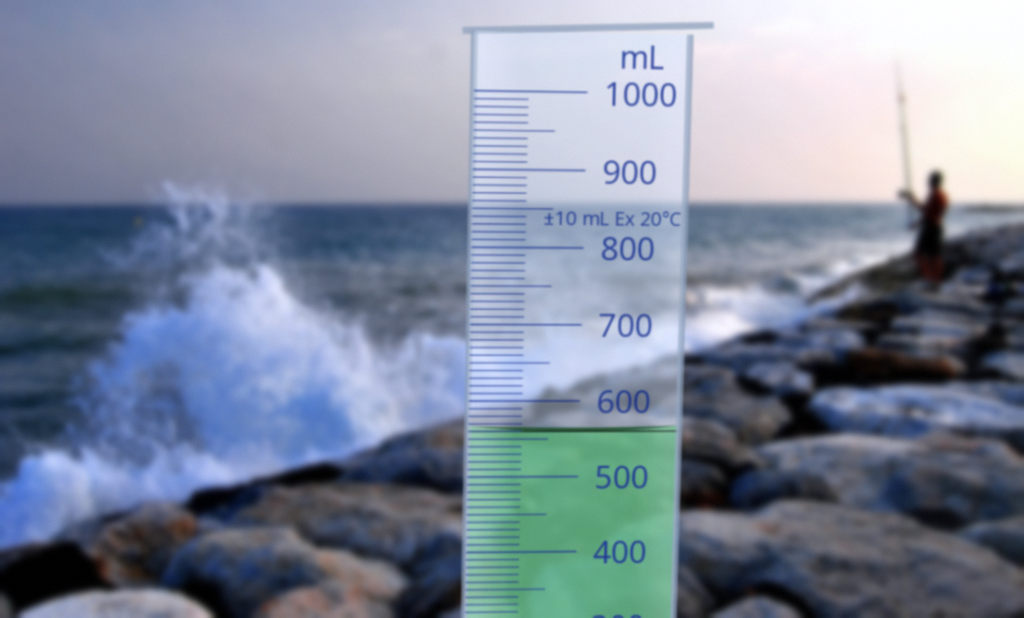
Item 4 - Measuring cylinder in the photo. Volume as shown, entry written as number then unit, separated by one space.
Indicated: 560 mL
